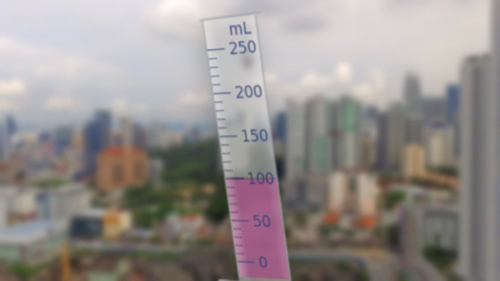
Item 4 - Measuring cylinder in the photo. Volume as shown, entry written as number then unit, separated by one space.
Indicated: 100 mL
